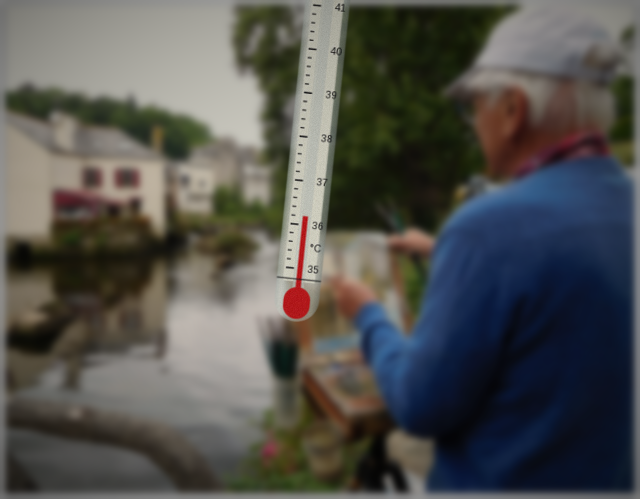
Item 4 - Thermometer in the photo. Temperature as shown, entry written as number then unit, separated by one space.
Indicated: 36.2 °C
